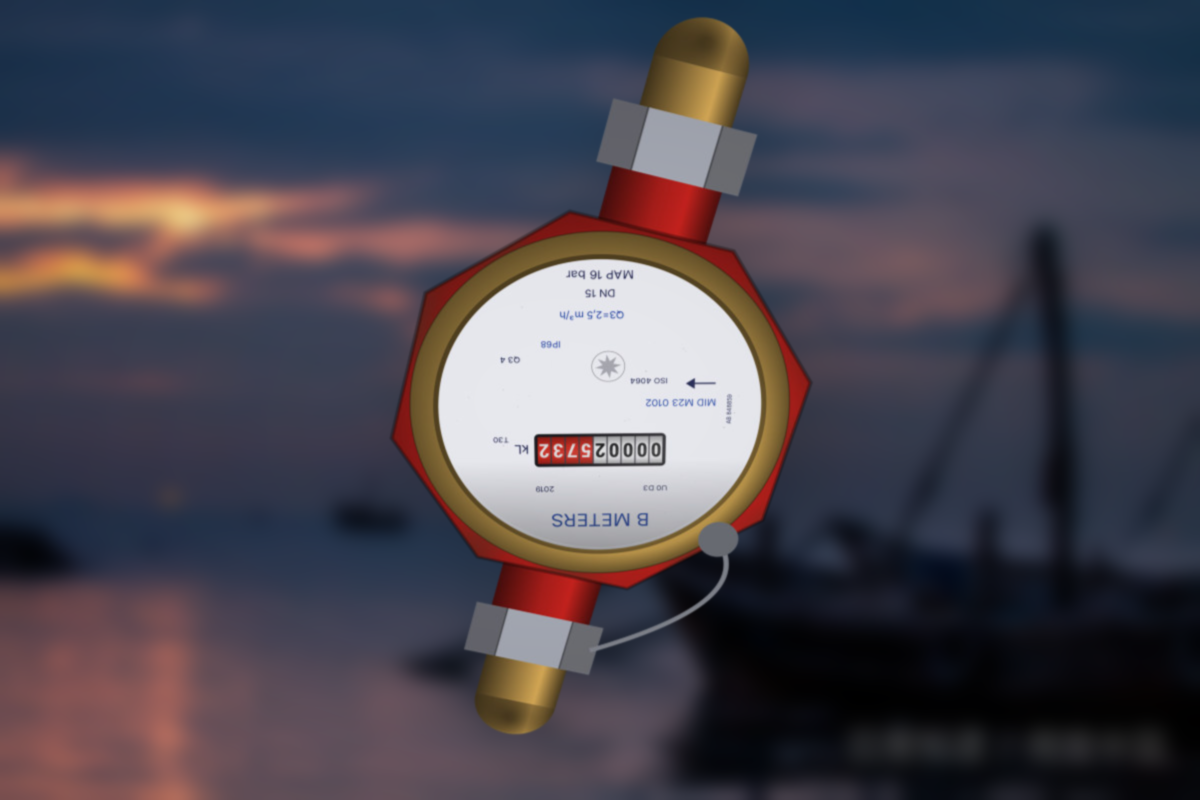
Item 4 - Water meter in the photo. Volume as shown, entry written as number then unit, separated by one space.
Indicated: 2.5732 kL
